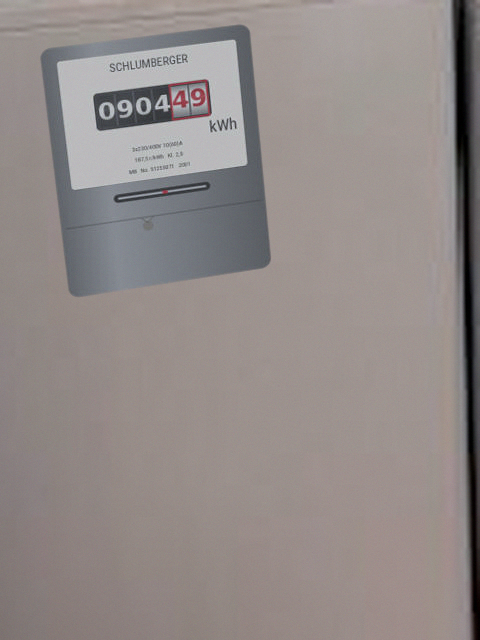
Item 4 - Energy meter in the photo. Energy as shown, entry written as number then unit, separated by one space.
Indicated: 904.49 kWh
